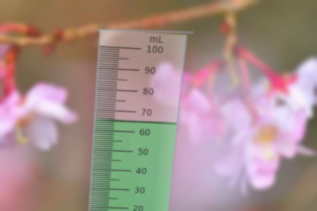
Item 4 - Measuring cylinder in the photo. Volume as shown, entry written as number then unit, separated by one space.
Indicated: 65 mL
